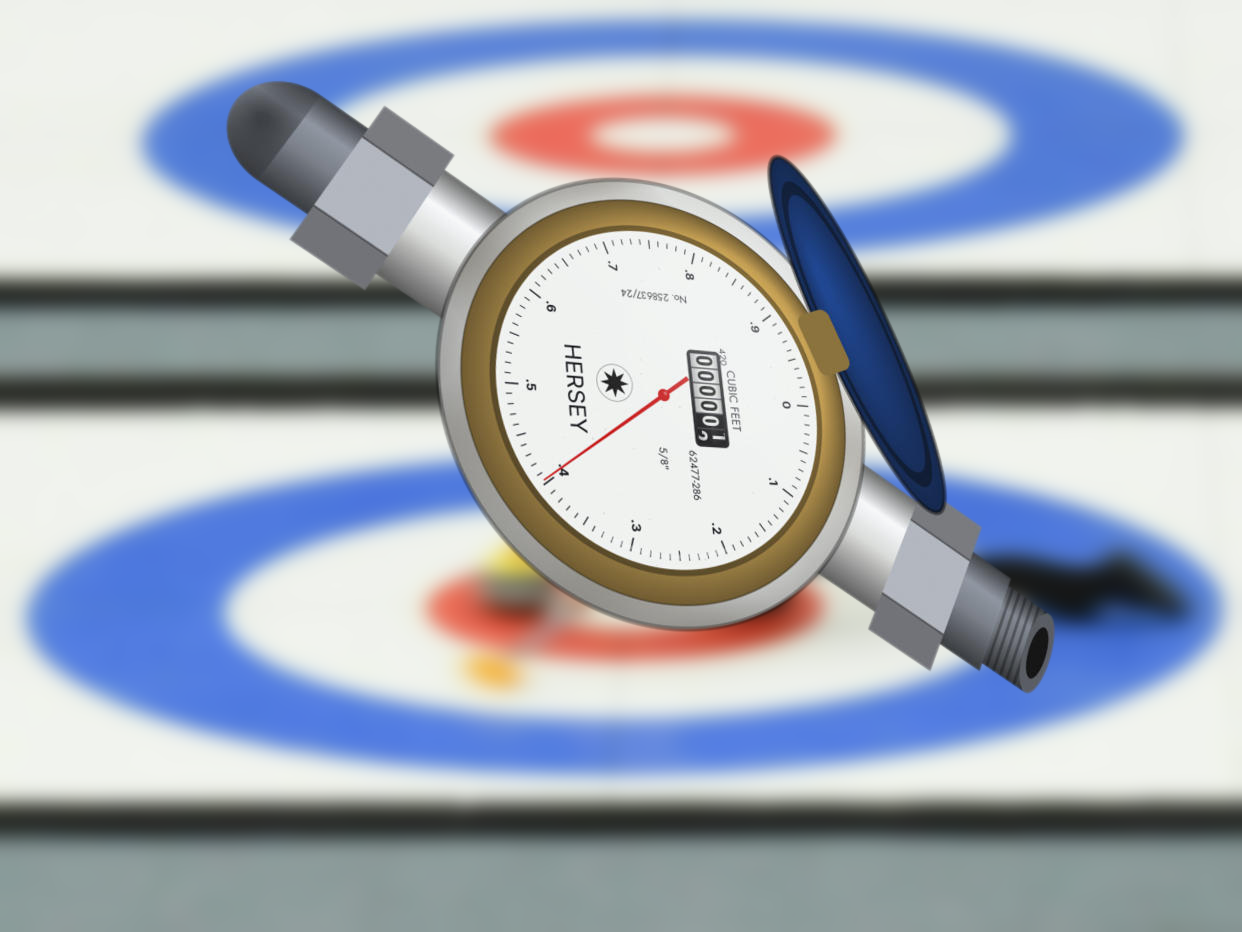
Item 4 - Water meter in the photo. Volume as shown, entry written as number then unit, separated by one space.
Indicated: 1.40 ft³
